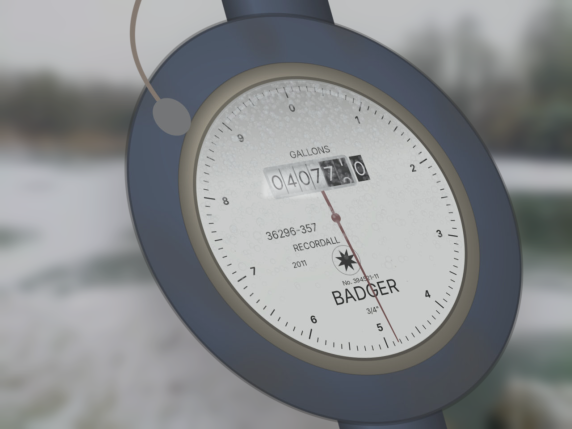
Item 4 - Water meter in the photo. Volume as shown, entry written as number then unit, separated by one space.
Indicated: 407714.8 gal
